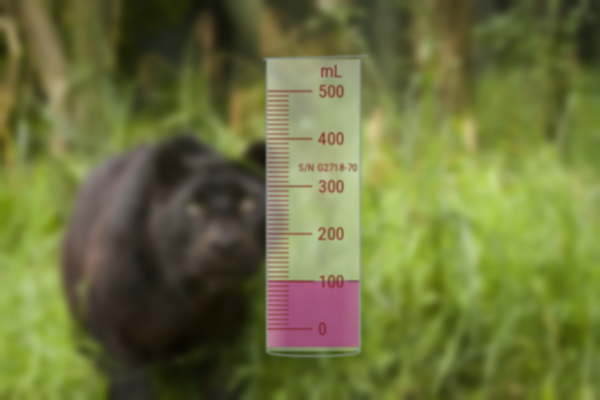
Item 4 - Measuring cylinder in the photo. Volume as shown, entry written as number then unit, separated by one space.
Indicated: 100 mL
